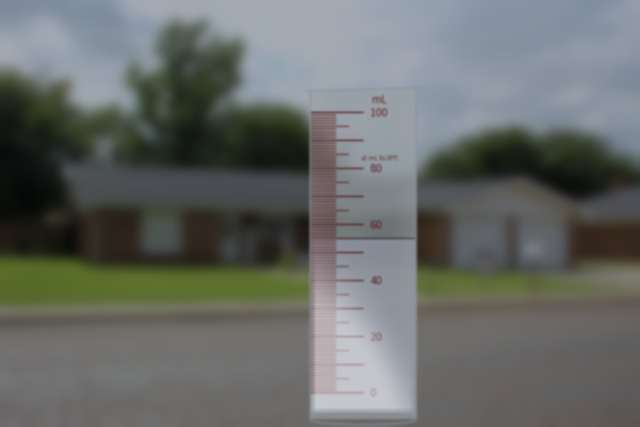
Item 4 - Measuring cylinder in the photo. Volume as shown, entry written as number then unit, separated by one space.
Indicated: 55 mL
